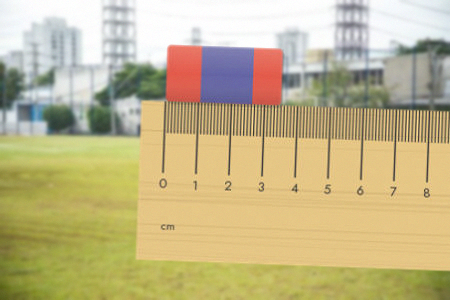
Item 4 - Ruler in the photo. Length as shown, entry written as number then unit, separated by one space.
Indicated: 3.5 cm
